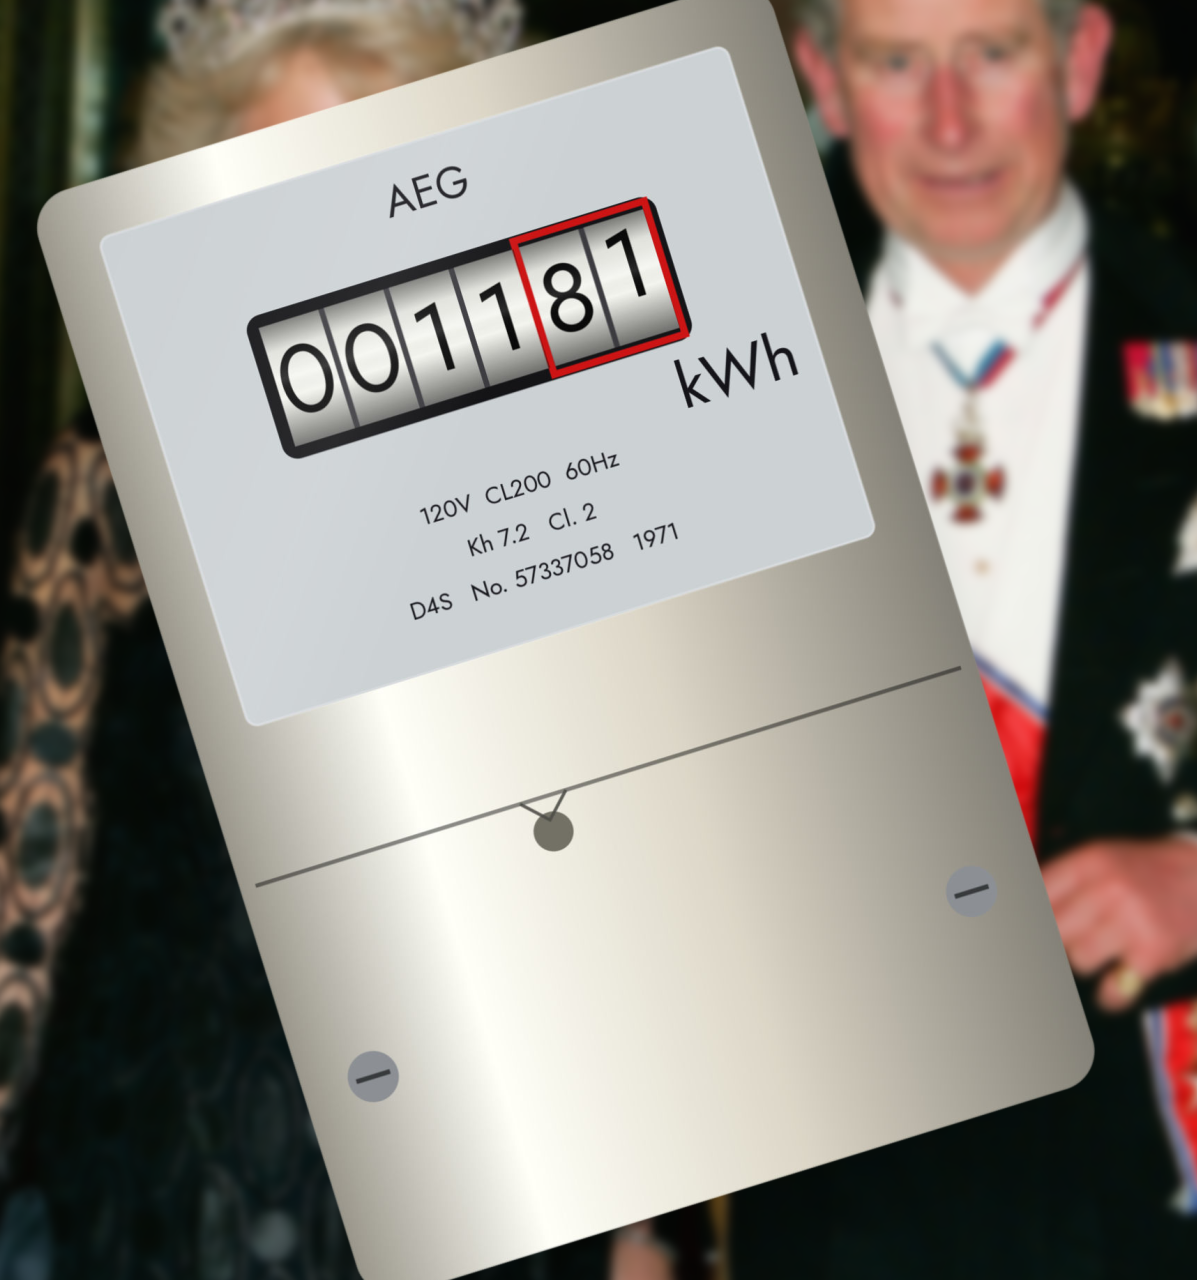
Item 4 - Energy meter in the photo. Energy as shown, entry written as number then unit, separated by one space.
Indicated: 11.81 kWh
